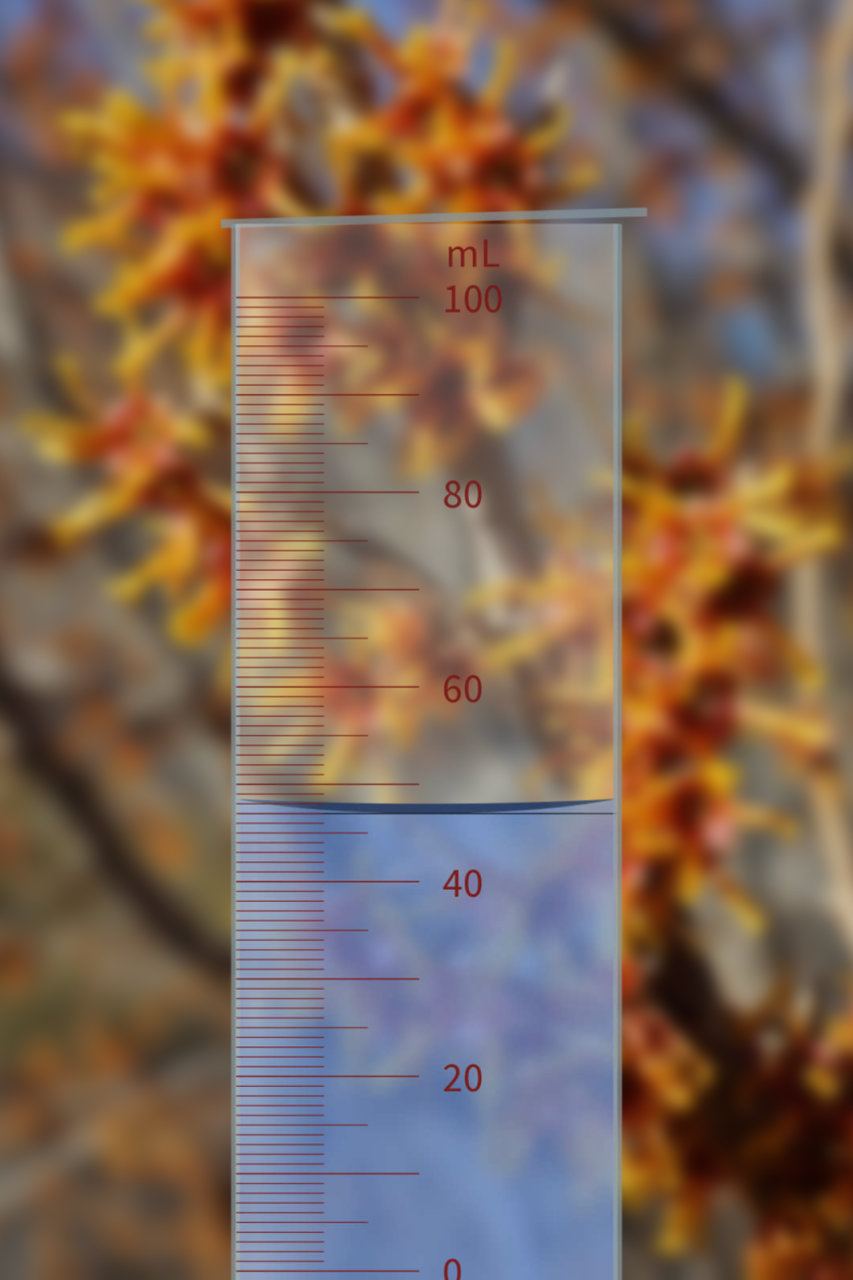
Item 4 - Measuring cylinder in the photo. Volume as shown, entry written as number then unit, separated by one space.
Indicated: 47 mL
